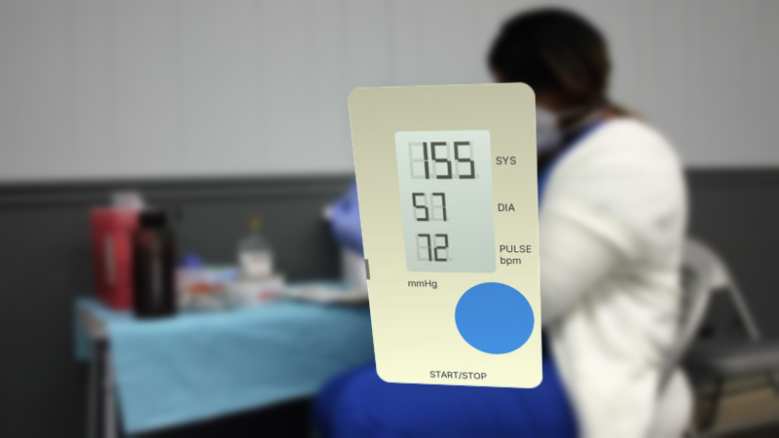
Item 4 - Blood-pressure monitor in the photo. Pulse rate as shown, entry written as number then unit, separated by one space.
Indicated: 72 bpm
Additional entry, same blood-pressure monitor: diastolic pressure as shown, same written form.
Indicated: 57 mmHg
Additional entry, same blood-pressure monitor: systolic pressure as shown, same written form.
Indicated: 155 mmHg
